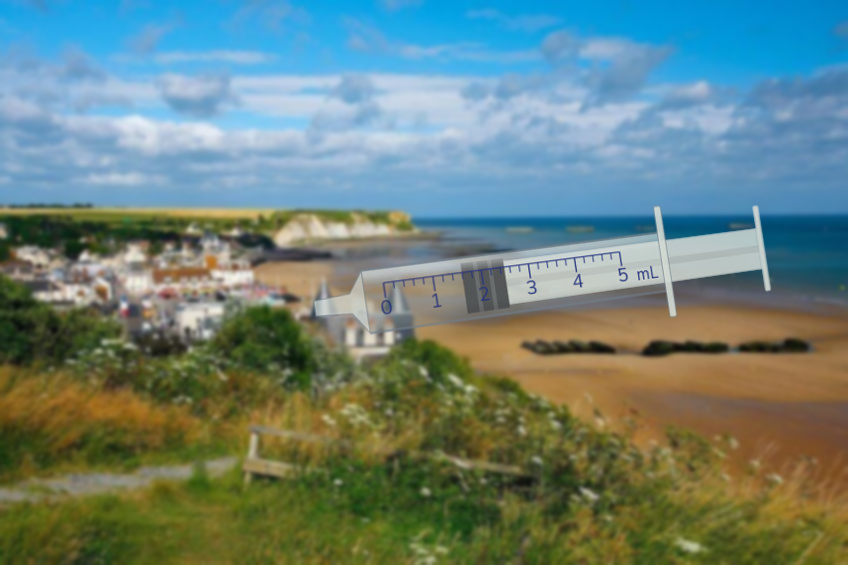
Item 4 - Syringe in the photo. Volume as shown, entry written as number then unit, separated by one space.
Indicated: 1.6 mL
